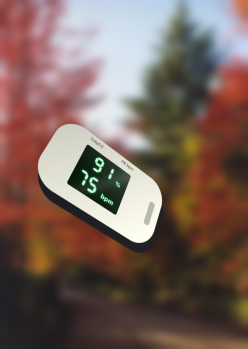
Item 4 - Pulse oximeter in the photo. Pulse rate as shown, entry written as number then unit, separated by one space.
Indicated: 75 bpm
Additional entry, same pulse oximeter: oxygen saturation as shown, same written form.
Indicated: 91 %
